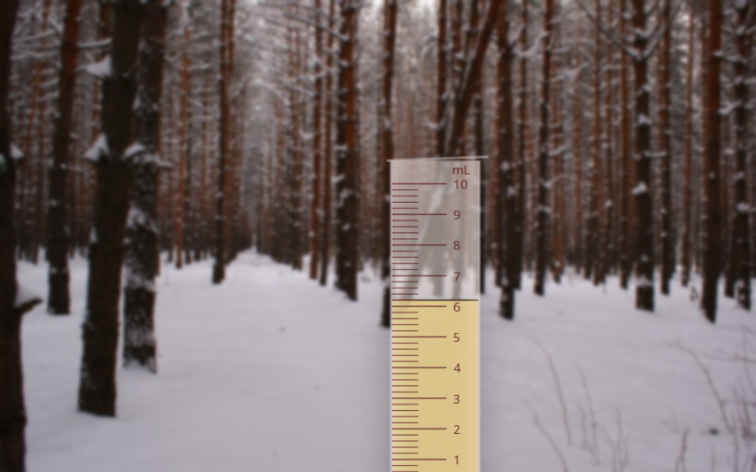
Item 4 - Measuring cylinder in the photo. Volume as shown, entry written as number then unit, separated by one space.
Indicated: 6.2 mL
